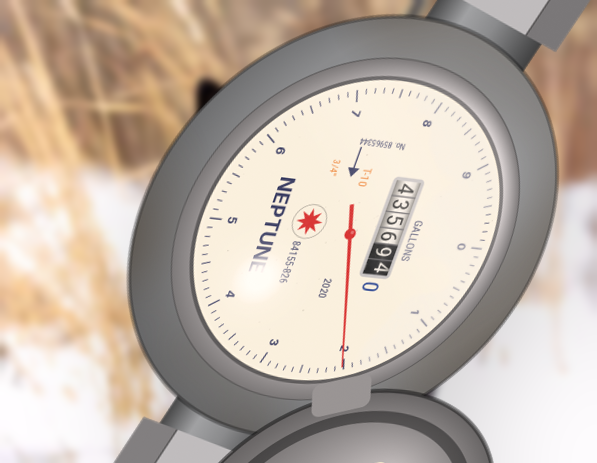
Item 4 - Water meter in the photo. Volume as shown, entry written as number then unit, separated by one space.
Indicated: 4356942.0 gal
